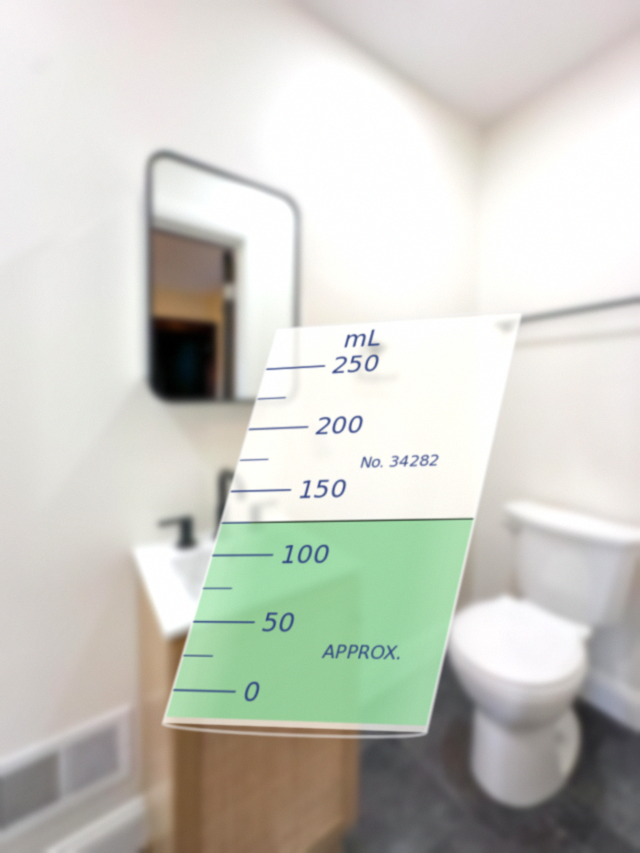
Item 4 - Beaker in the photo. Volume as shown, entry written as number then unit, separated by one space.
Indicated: 125 mL
